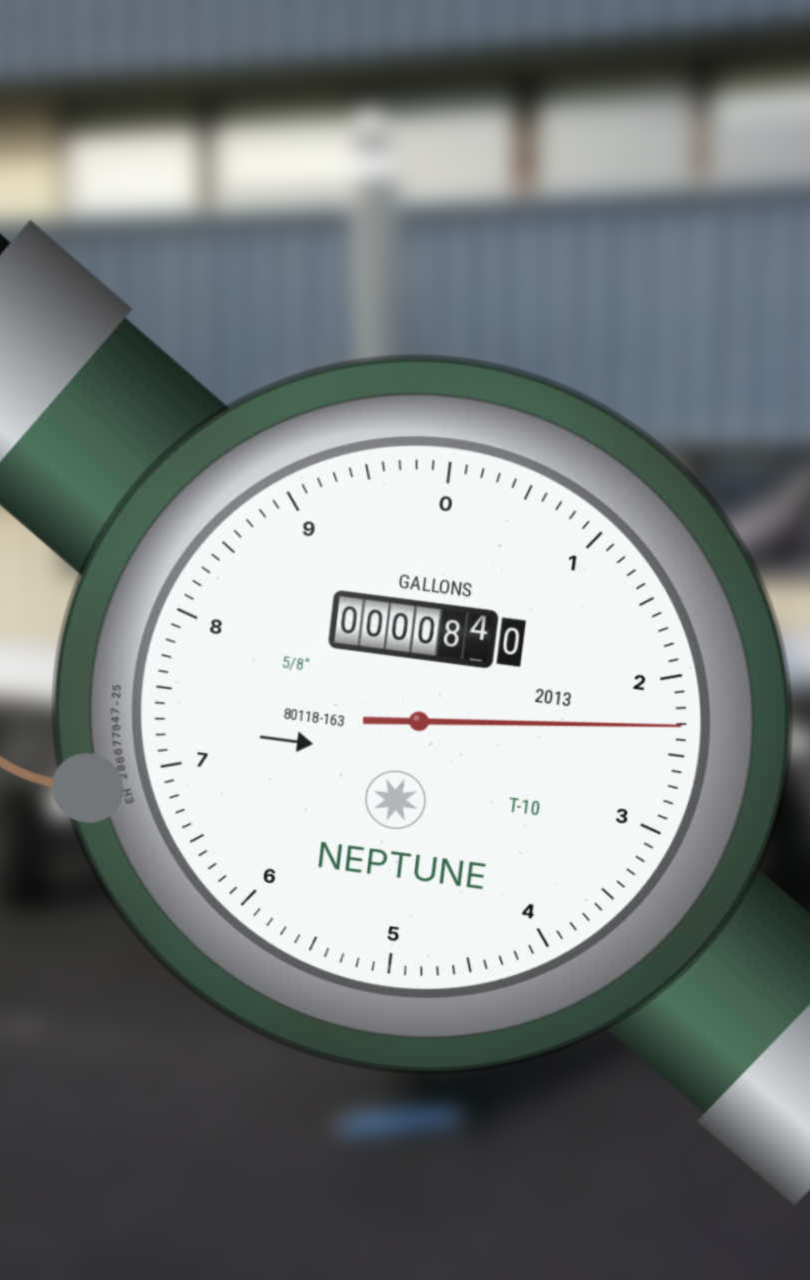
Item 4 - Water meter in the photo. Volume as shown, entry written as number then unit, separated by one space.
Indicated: 842.3 gal
